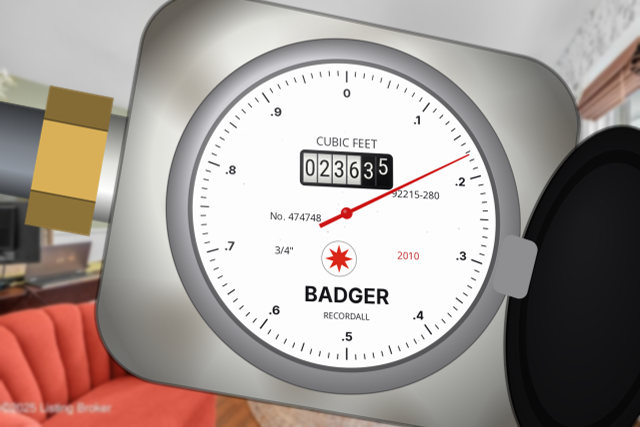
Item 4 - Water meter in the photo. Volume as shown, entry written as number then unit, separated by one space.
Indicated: 23635.17 ft³
